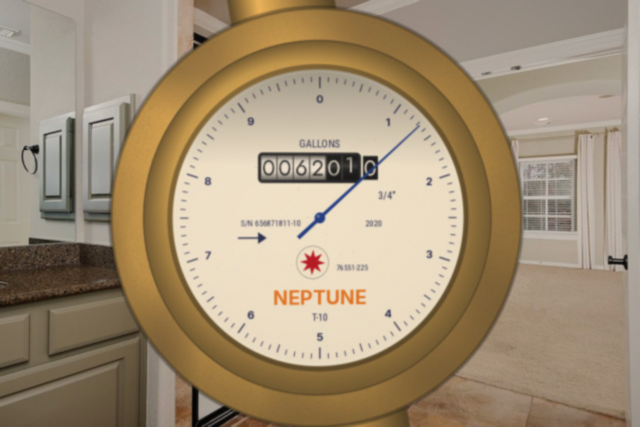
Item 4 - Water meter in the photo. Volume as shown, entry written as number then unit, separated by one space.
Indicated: 62011.3 gal
